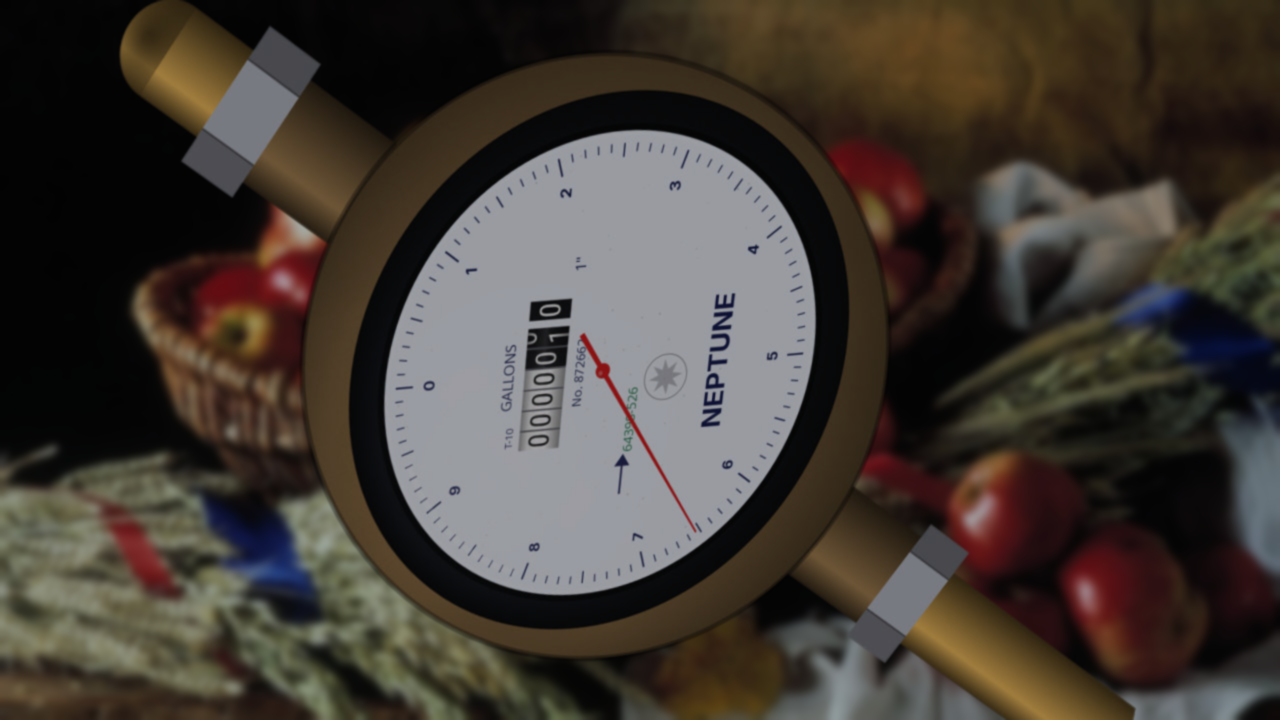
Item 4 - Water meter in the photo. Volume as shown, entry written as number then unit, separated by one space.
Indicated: 6.5 gal
